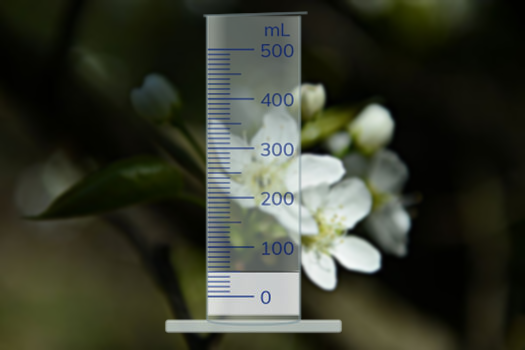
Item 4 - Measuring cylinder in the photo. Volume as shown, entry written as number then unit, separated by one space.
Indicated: 50 mL
